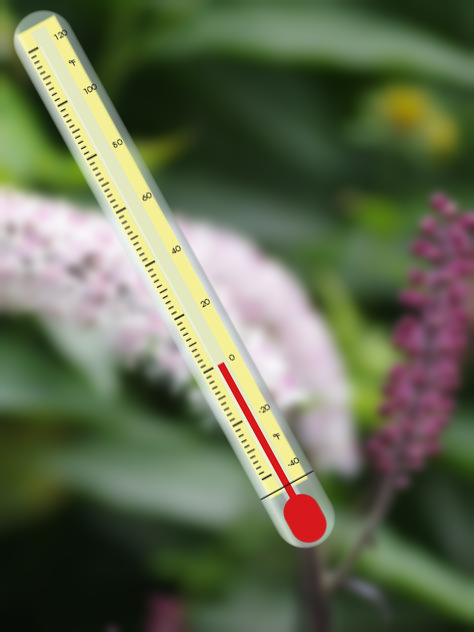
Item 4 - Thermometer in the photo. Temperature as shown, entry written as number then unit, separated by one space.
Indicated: 0 °F
